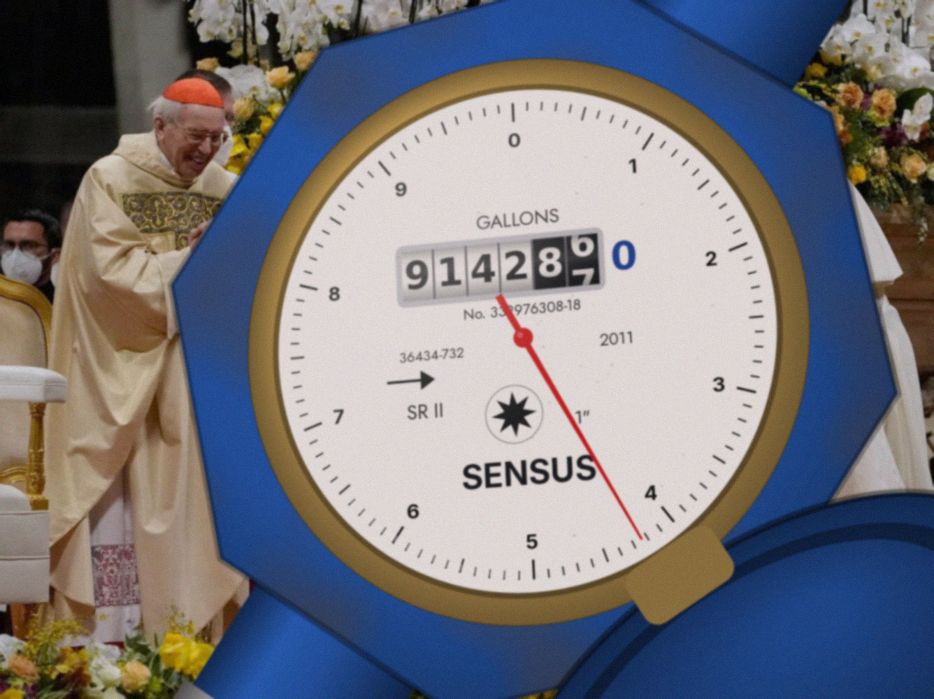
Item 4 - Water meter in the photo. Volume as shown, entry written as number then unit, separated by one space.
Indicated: 9142864.2 gal
